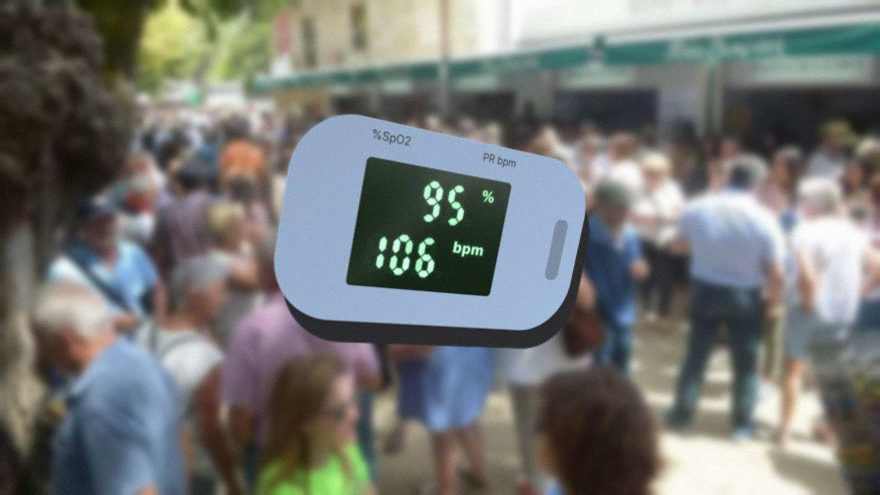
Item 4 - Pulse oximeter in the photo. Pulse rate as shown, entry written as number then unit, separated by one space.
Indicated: 106 bpm
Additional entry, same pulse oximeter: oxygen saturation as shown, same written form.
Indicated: 95 %
